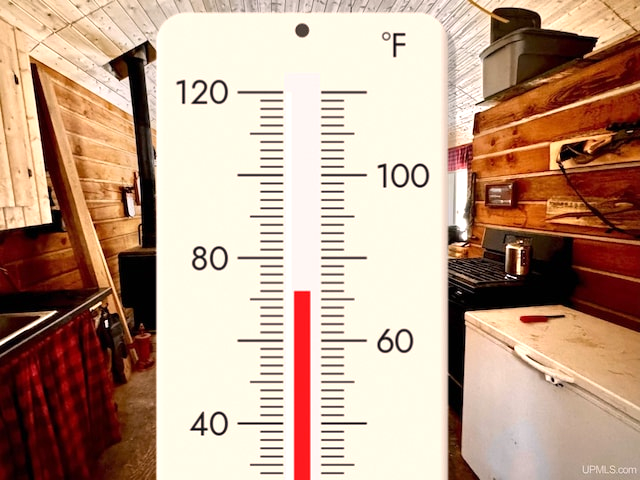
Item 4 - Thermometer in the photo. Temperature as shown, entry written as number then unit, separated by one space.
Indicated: 72 °F
